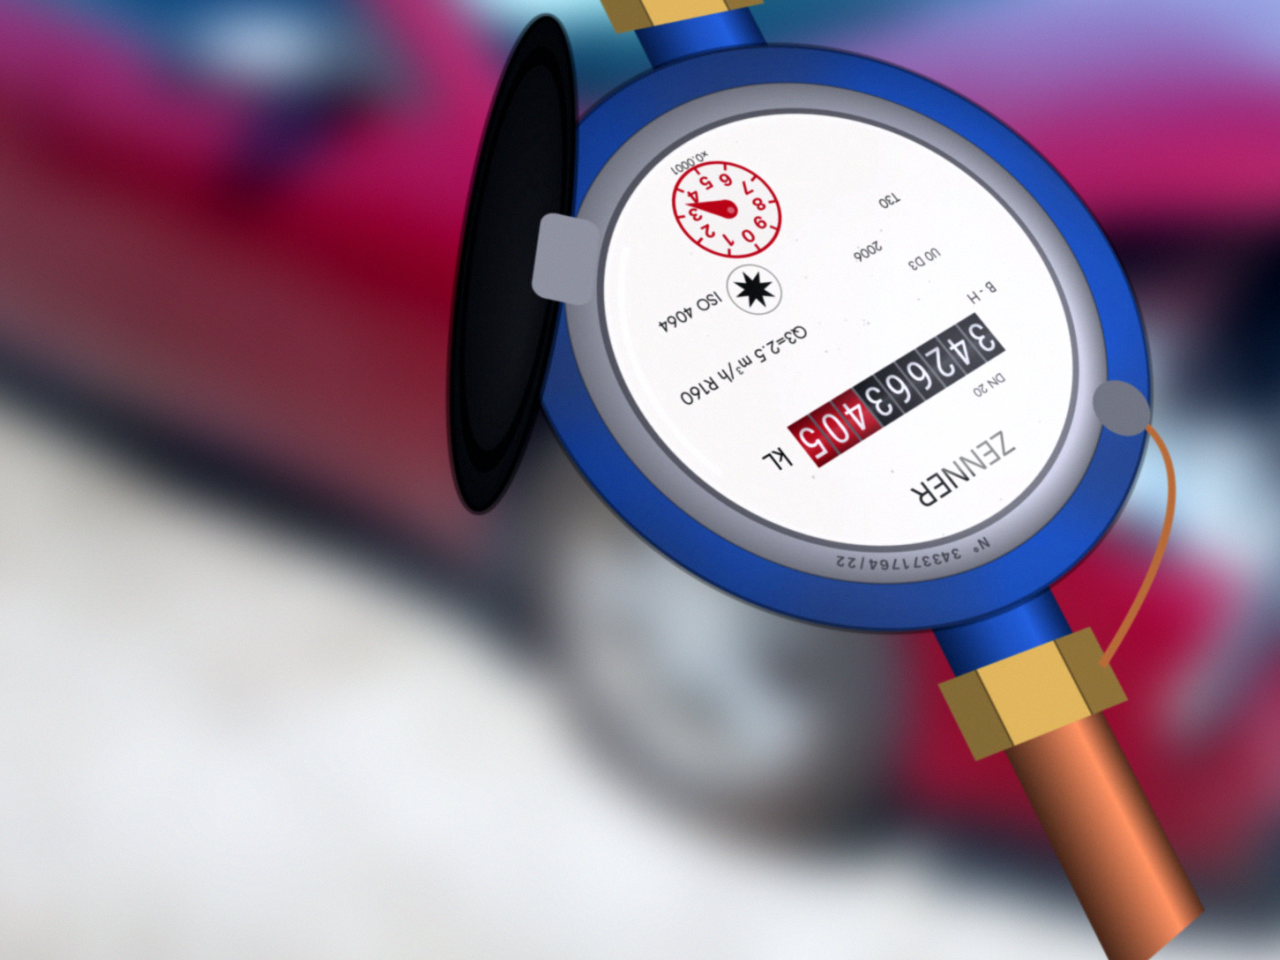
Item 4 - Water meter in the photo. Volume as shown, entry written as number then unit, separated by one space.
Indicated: 342663.4053 kL
